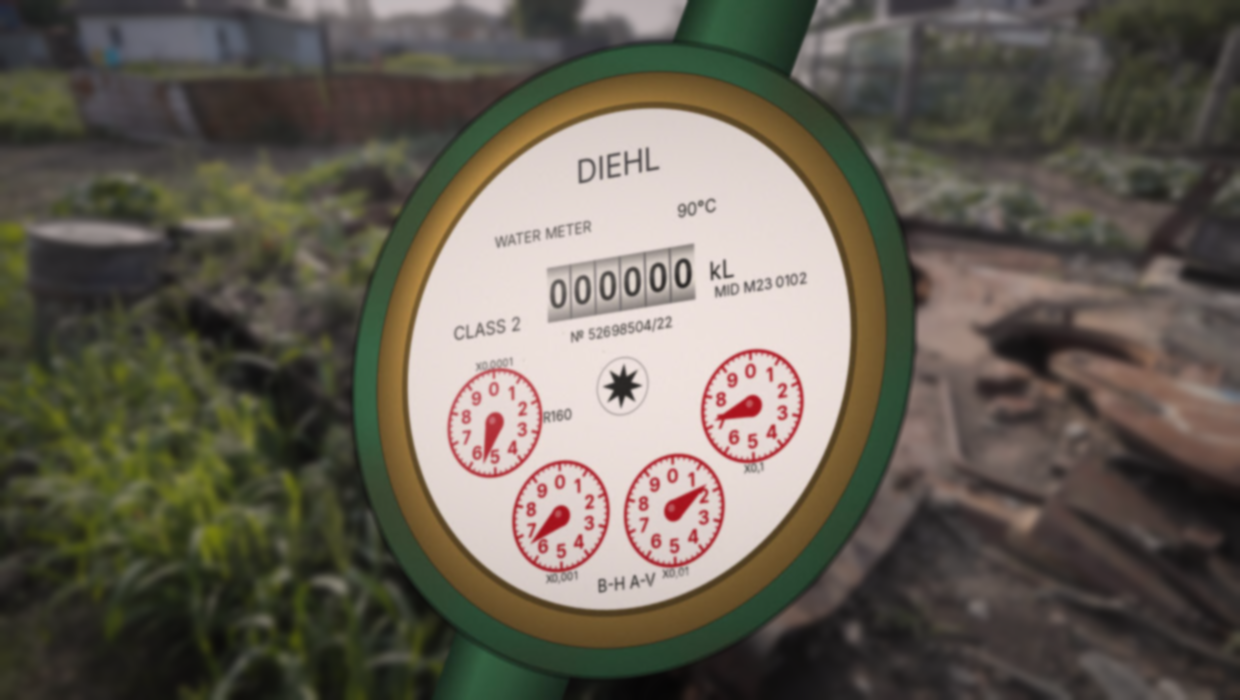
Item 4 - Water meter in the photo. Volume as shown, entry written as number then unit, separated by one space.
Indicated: 0.7165 kL
